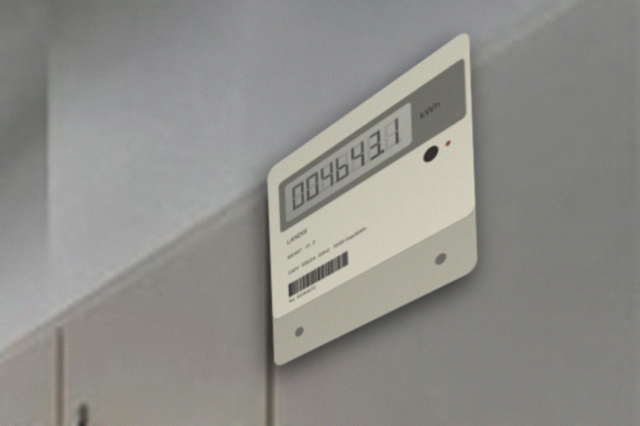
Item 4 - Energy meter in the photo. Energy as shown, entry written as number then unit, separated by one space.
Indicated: 4643.1 kWh
